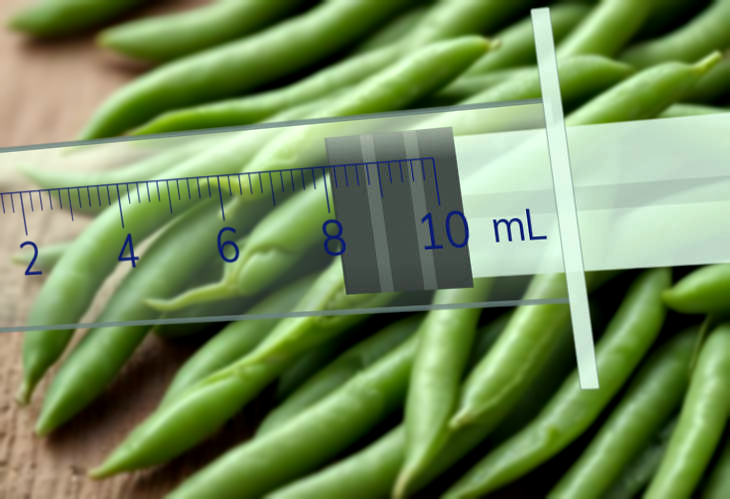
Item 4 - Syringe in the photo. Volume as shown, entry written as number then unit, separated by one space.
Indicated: 8.1 mL
